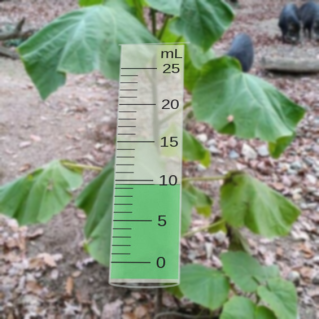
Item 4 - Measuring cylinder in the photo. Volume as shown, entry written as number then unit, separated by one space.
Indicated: 9.5 mL
